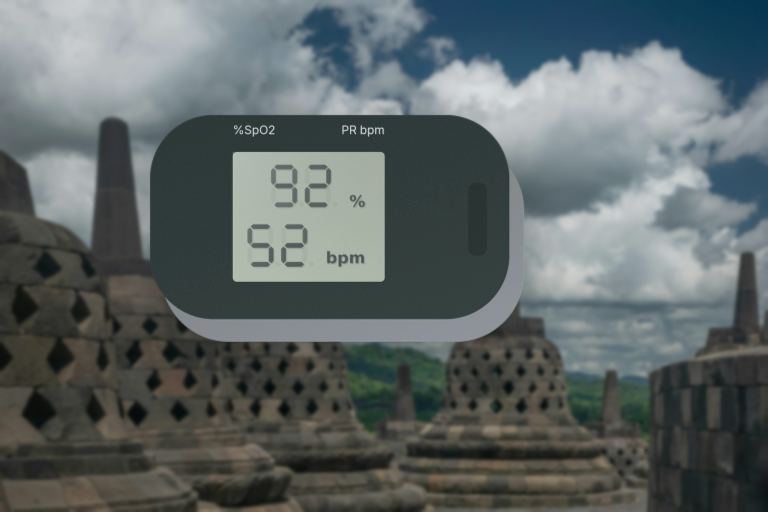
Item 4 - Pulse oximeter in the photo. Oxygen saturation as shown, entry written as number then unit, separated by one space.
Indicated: 92 %
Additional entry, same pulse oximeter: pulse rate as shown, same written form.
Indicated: 52 bpm
